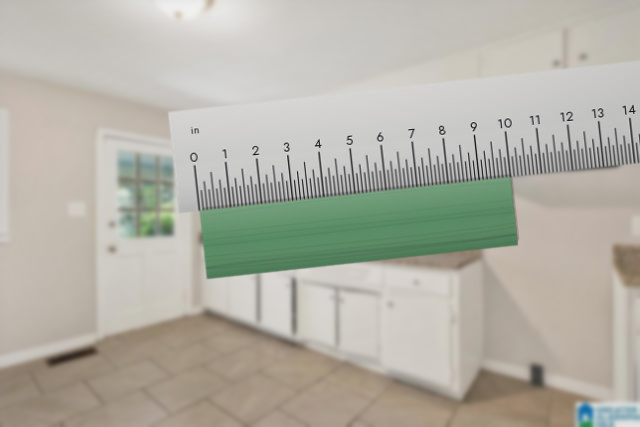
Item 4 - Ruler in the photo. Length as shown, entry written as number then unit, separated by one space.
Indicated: 10 in
